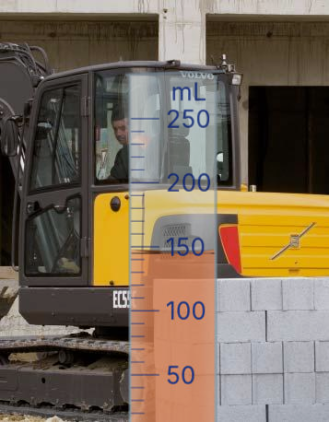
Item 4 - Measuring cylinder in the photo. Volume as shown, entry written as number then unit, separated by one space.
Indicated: 145 mL
